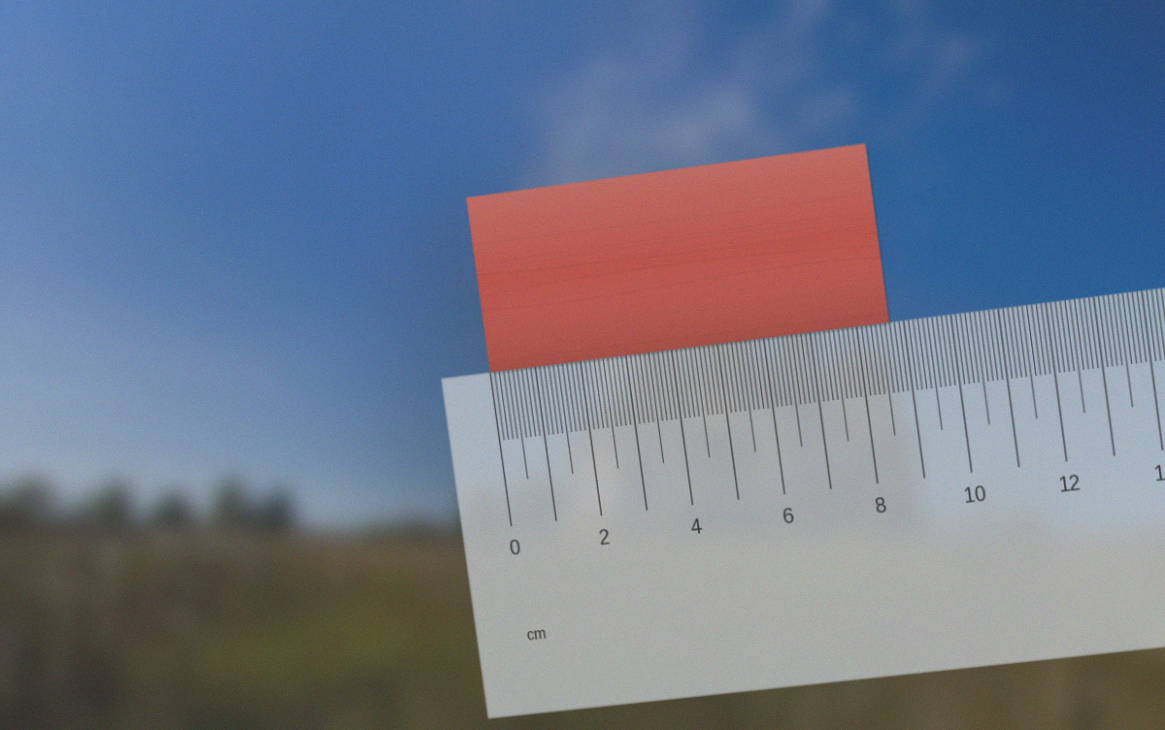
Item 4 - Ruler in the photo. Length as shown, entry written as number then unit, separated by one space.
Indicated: 8.7 cm
